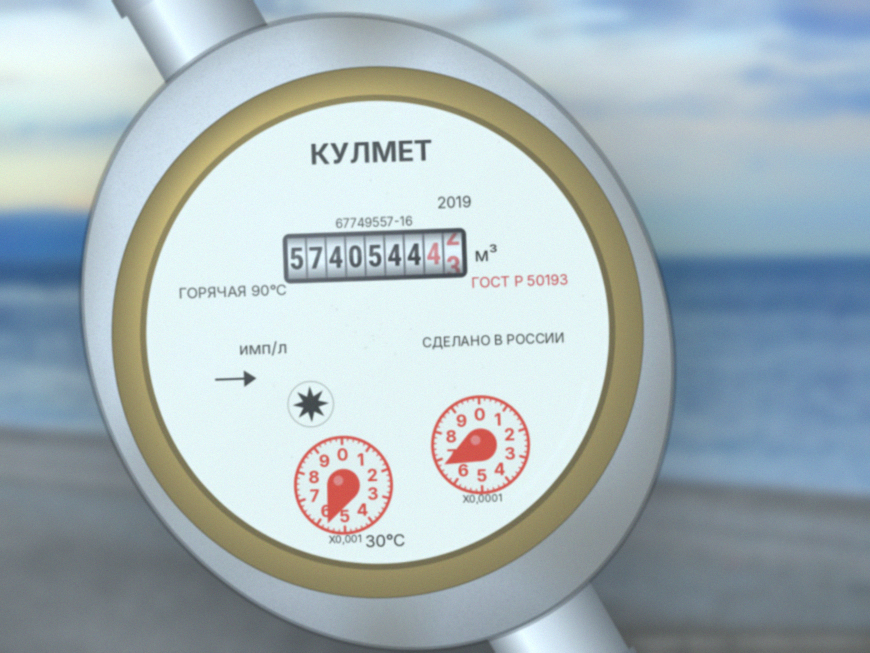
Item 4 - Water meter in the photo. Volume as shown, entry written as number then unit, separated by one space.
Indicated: 5740544.4256 m³
